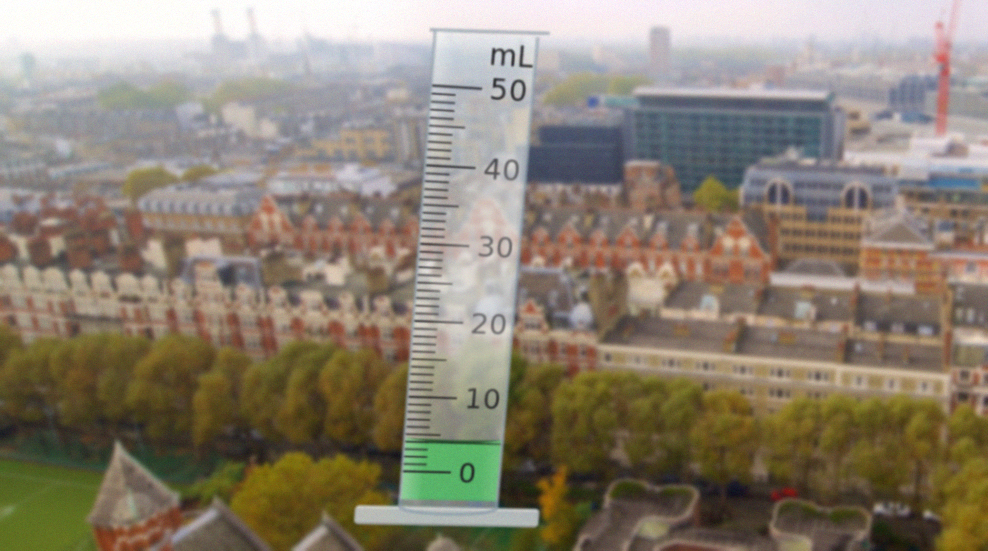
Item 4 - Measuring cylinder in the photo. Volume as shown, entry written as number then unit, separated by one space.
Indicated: 4 mL
